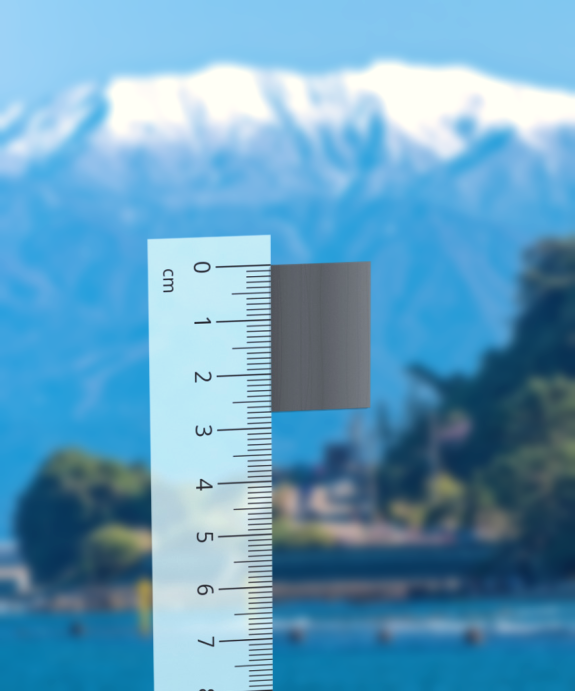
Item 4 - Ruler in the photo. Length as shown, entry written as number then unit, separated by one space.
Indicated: 2.7 cm
